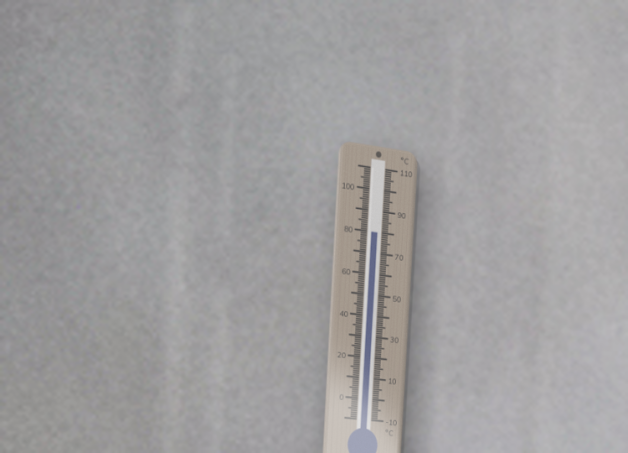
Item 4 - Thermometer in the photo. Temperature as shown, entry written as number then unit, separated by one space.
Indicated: 80 °C
